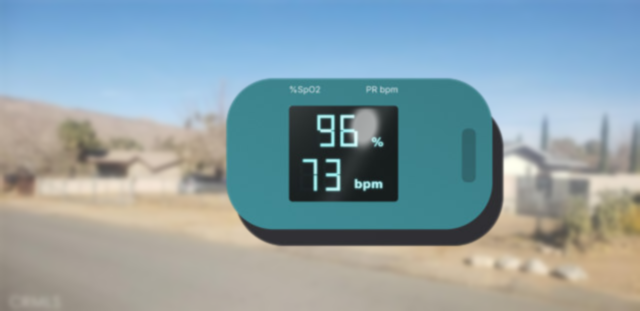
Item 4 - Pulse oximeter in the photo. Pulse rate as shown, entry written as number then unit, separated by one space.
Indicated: 73 bpm
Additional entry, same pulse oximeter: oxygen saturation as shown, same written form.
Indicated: 96 %
